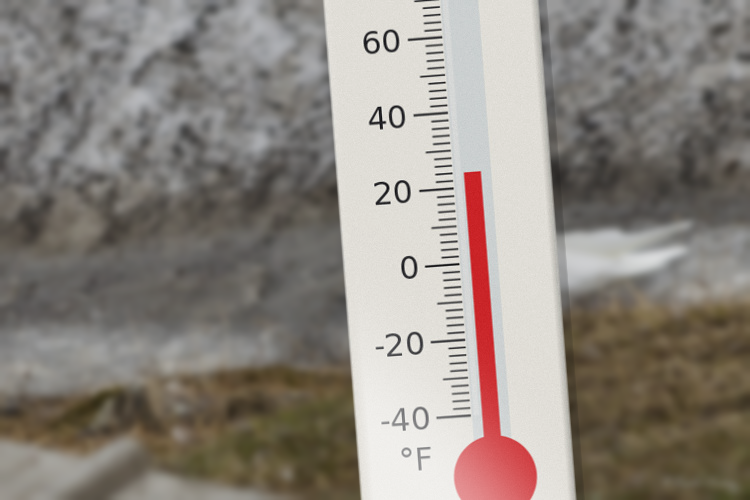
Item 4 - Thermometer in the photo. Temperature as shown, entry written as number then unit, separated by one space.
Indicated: 24 °F
